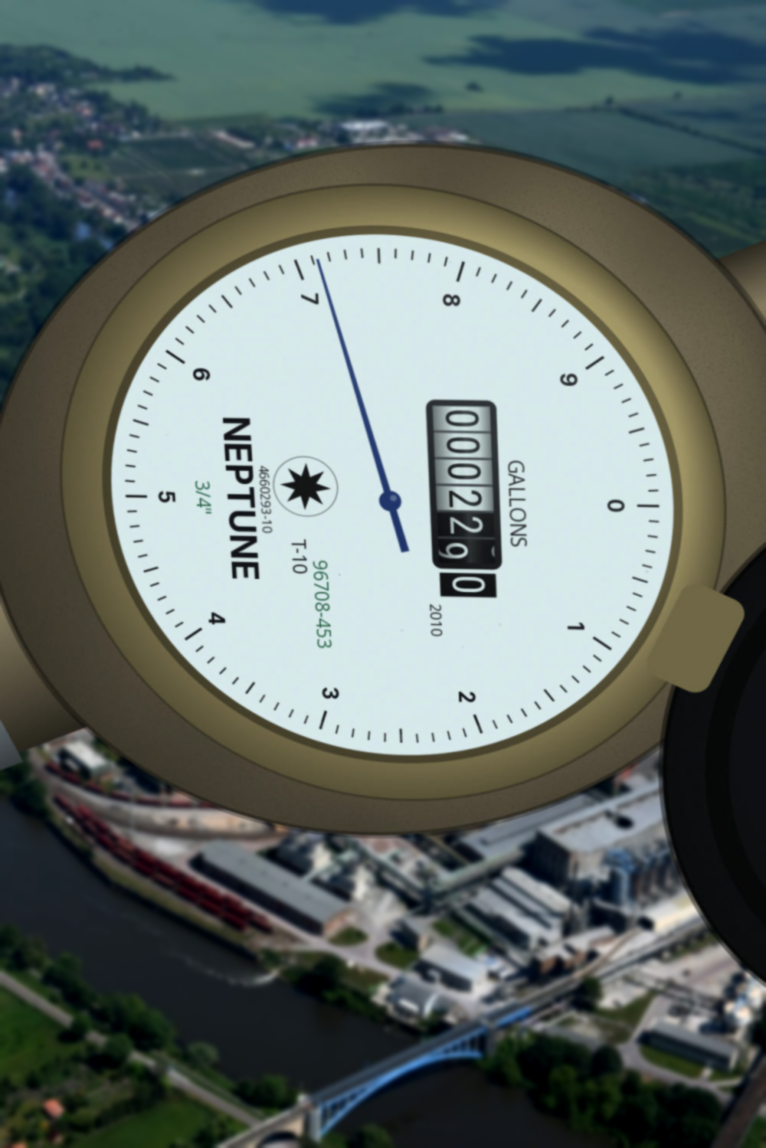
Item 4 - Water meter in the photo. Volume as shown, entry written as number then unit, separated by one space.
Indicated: 2287.1 gal
